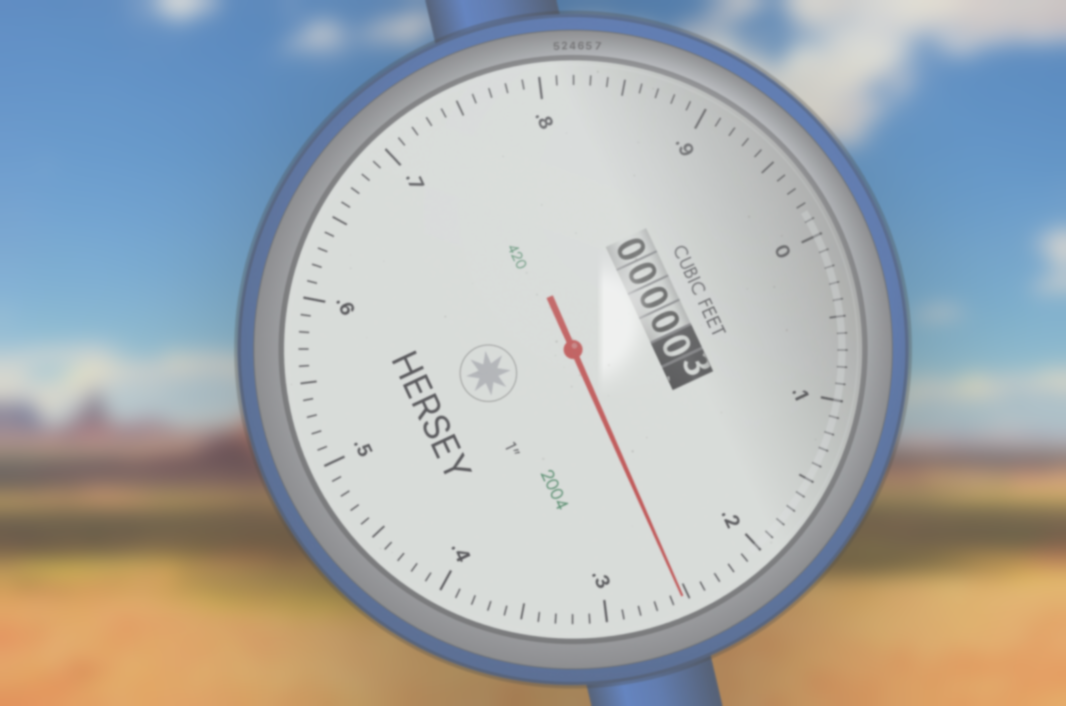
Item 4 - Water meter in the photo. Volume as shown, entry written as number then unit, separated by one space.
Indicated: 3.25 ft³
